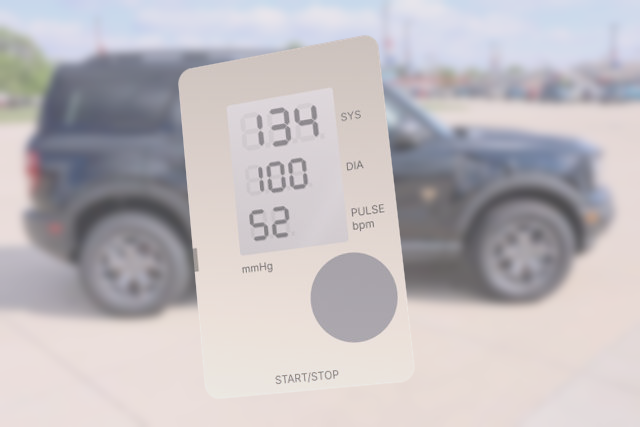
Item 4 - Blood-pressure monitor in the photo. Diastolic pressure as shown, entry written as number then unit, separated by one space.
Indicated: 100 mmHg
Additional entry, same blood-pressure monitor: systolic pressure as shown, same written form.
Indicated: 134 mmHg
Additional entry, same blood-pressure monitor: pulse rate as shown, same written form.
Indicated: 52 bpm
